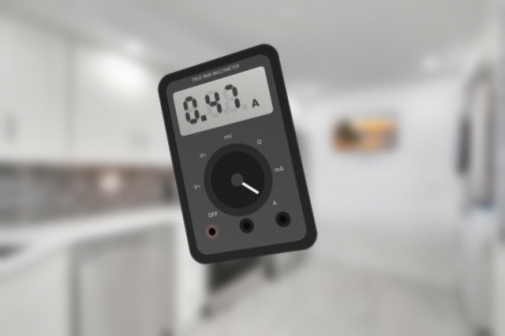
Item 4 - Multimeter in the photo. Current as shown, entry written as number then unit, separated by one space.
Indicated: 0.47 A
